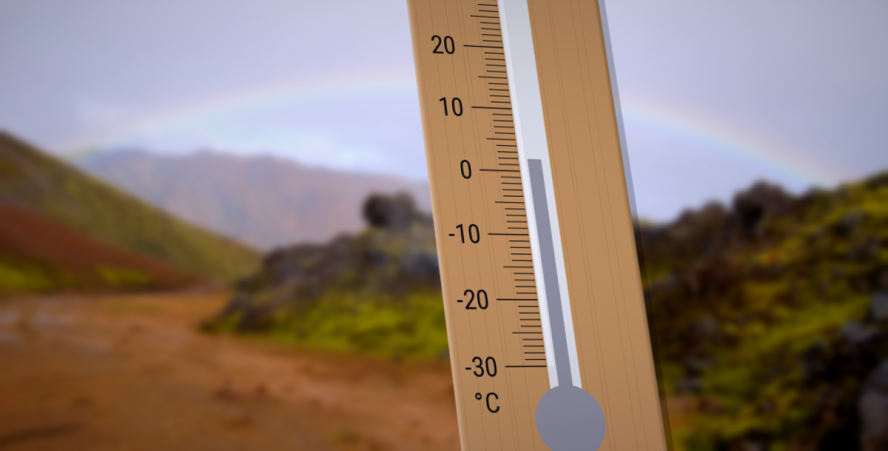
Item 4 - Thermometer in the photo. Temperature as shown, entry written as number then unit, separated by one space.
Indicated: 2 °C
